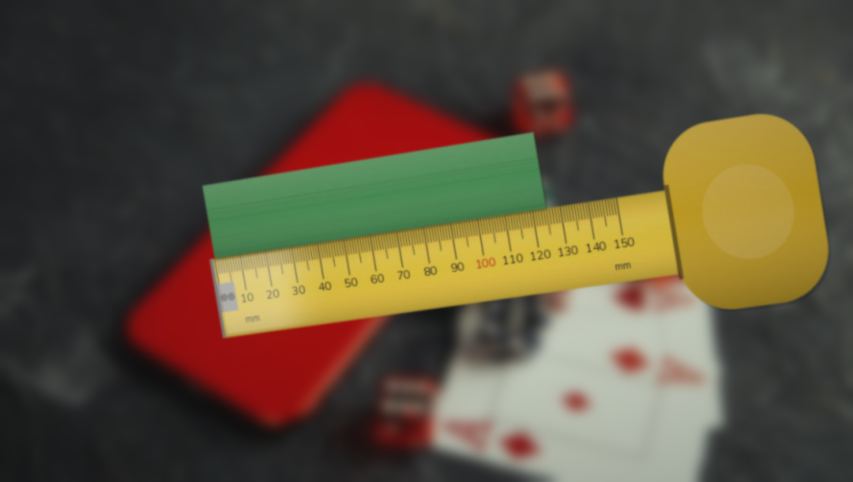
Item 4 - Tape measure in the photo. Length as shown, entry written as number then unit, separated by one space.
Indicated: 125 mm
